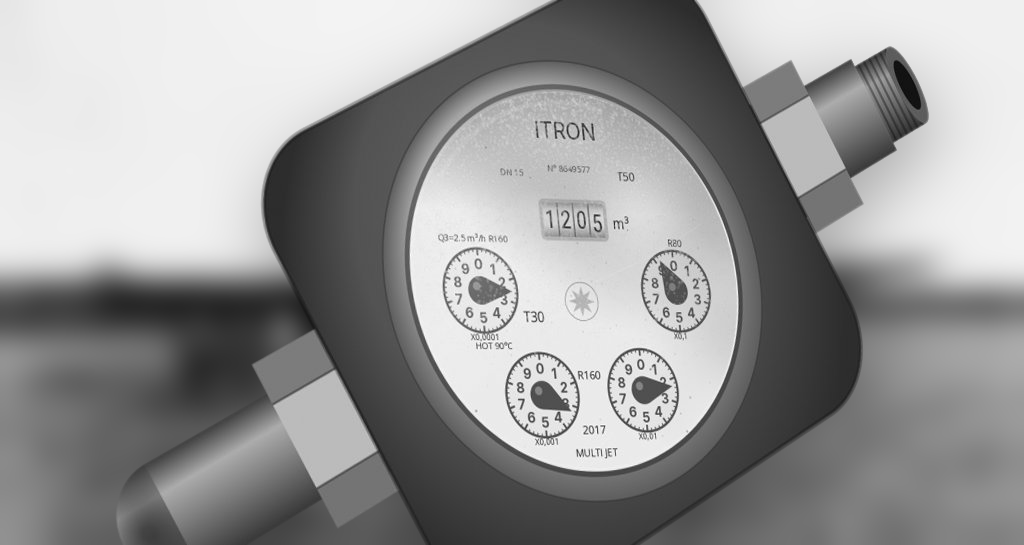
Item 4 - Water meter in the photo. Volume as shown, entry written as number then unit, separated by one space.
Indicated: 1204.9232 m³
